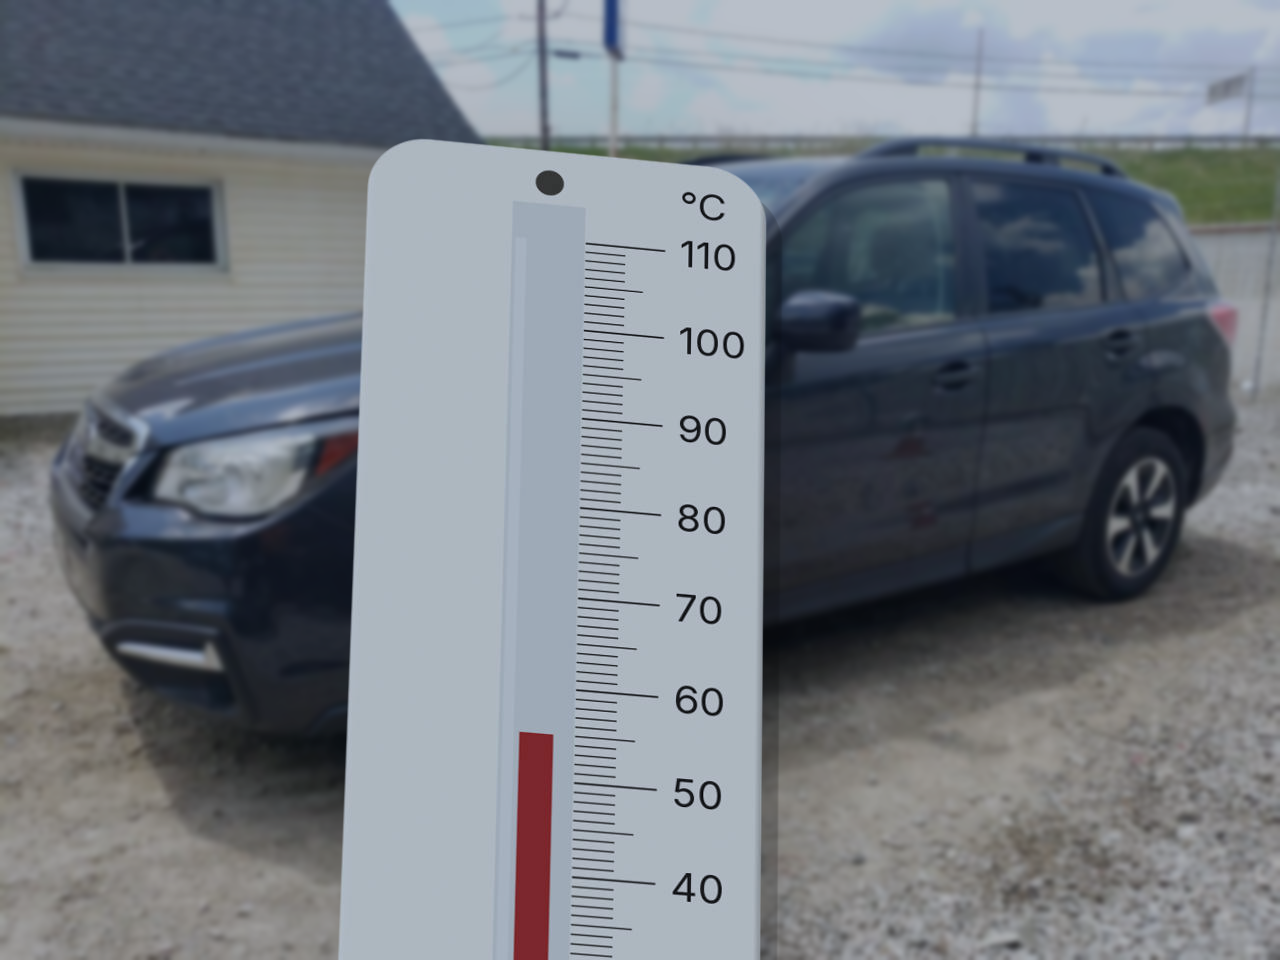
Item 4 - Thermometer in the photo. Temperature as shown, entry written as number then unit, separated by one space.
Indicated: 55 °C
